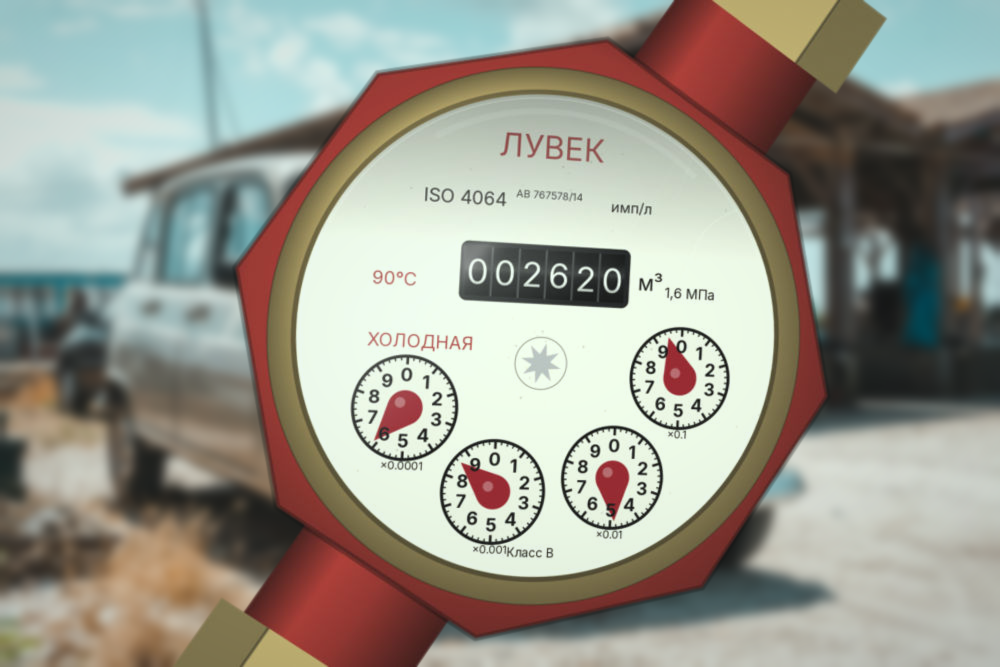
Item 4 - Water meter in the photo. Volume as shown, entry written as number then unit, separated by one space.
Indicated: 2619.9486 m³
